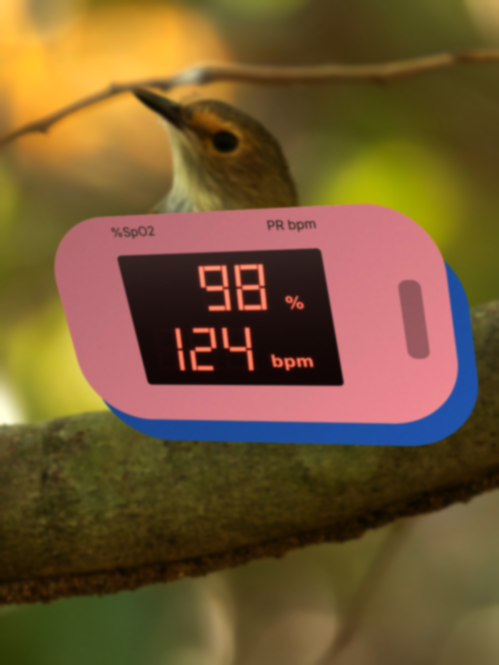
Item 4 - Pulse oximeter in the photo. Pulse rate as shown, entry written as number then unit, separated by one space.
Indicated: 124 bpm
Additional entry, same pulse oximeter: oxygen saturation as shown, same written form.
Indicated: 98 %
